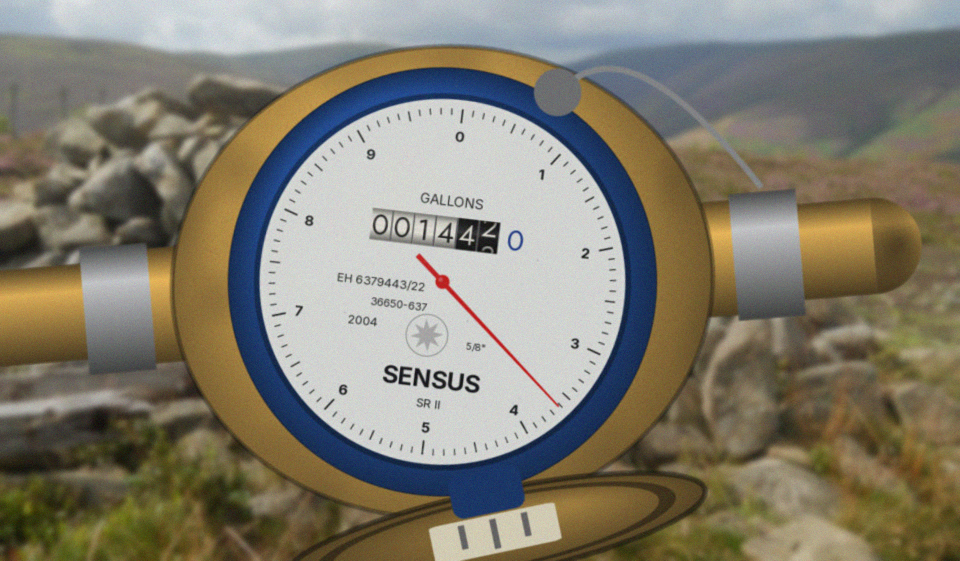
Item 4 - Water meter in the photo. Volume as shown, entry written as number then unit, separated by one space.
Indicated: 14423.6 gal
